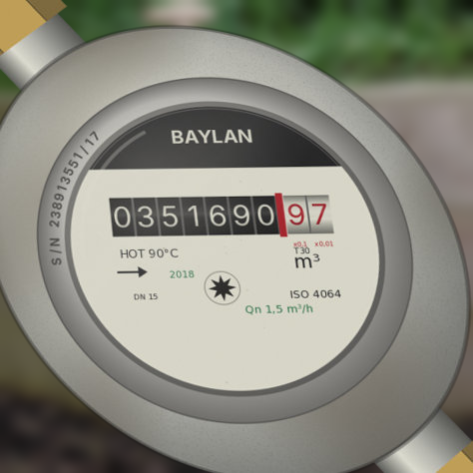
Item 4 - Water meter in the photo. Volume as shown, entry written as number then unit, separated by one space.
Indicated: 351690.97 m³
